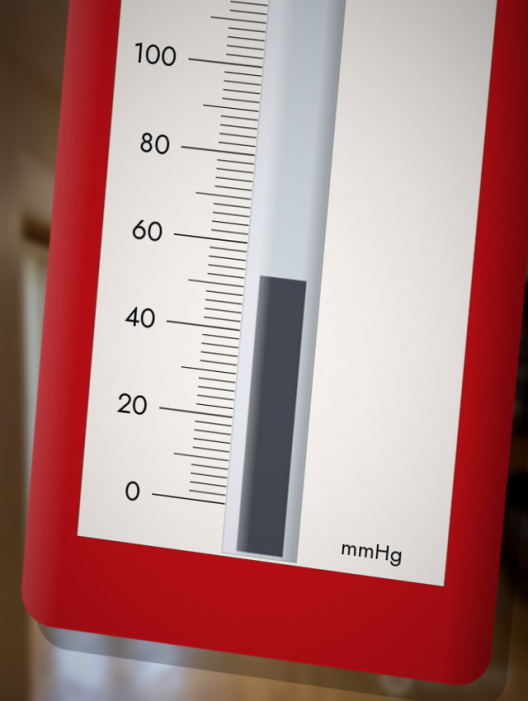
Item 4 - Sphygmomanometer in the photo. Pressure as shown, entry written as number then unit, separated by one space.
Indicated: 53 mmHg
